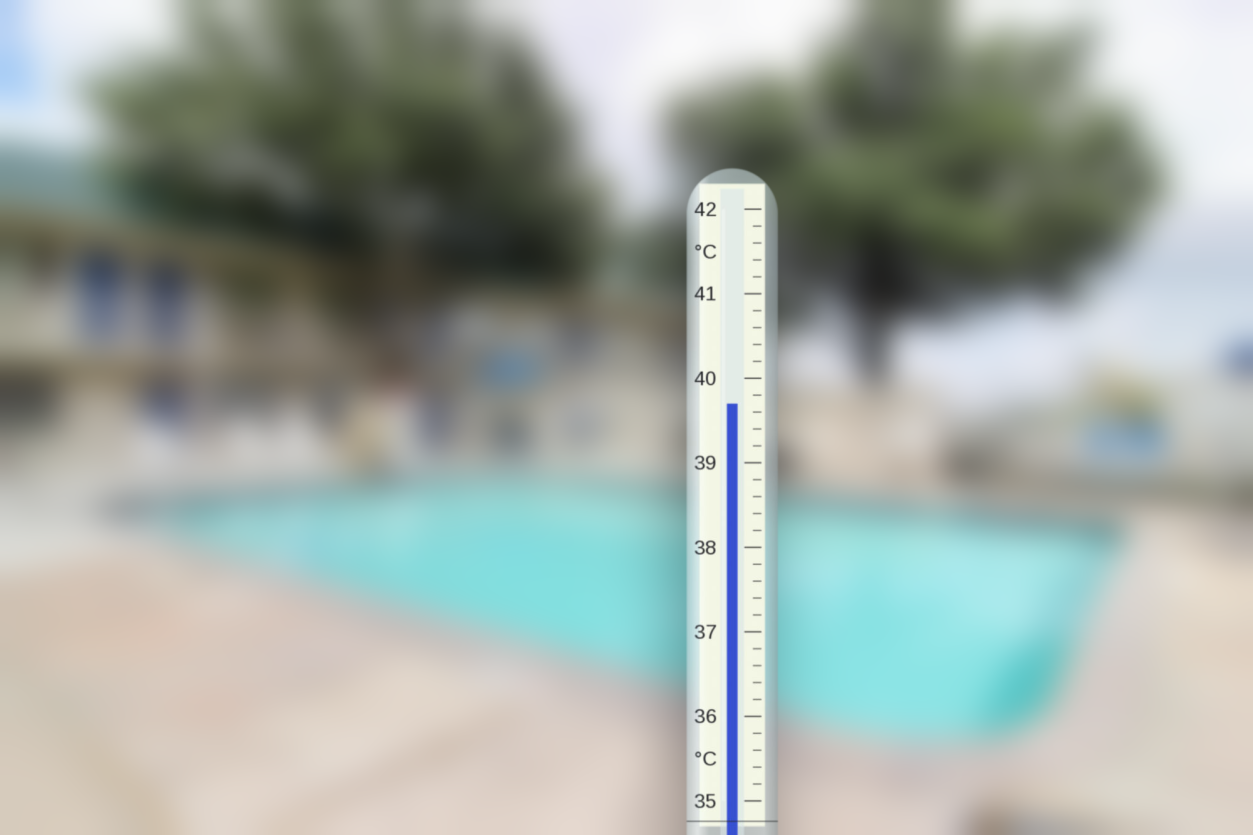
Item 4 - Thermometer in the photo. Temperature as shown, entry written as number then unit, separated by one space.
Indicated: 39.7 °C
